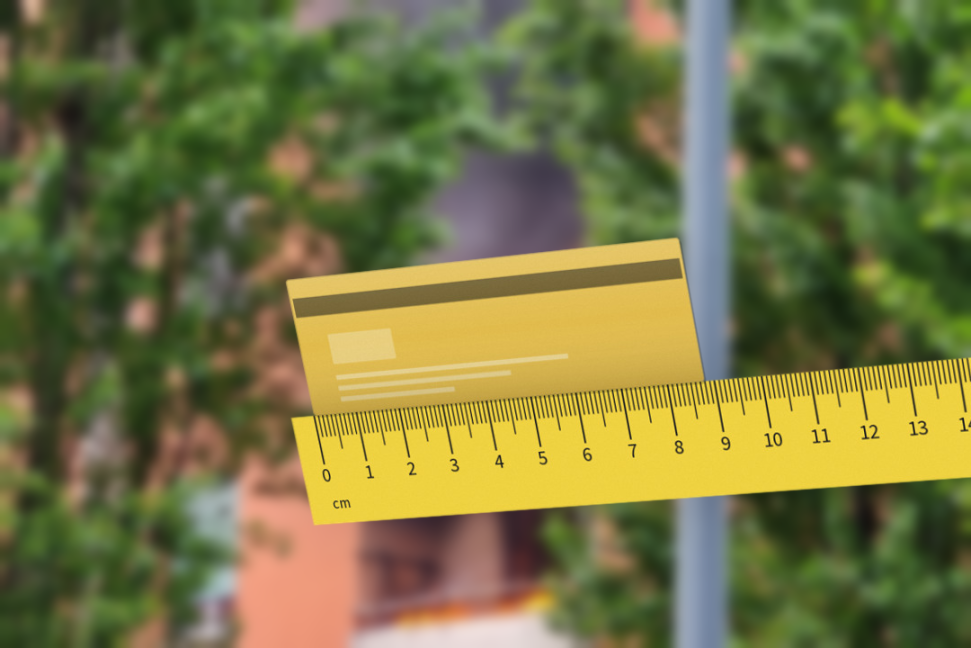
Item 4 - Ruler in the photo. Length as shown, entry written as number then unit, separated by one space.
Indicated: 8.8 cm
